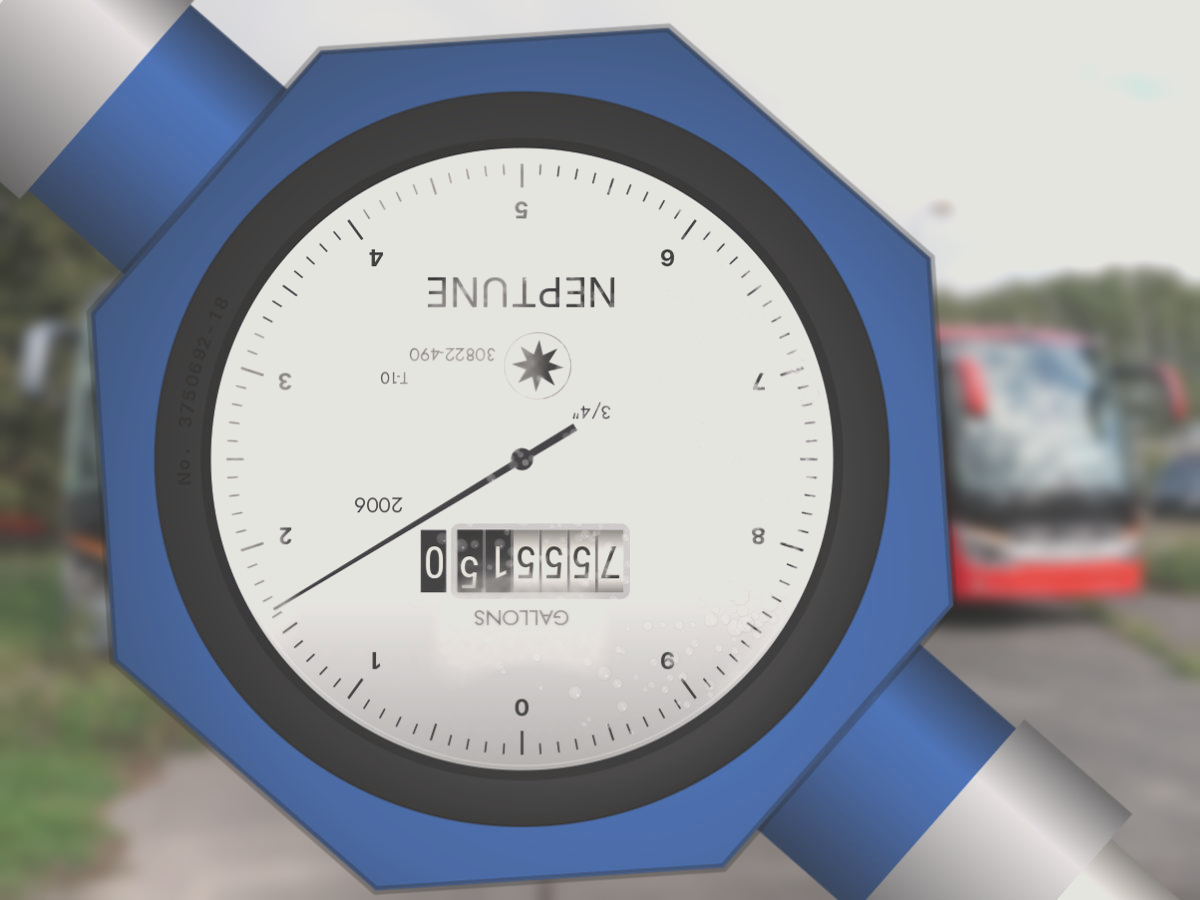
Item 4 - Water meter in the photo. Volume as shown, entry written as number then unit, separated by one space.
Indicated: 7555151.6 gal
